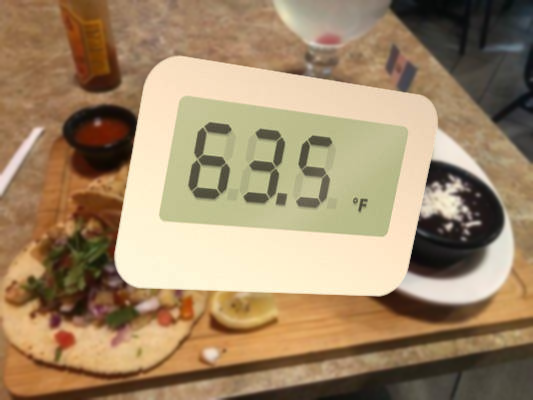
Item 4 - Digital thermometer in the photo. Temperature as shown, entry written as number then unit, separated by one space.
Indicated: 63.5 °F
